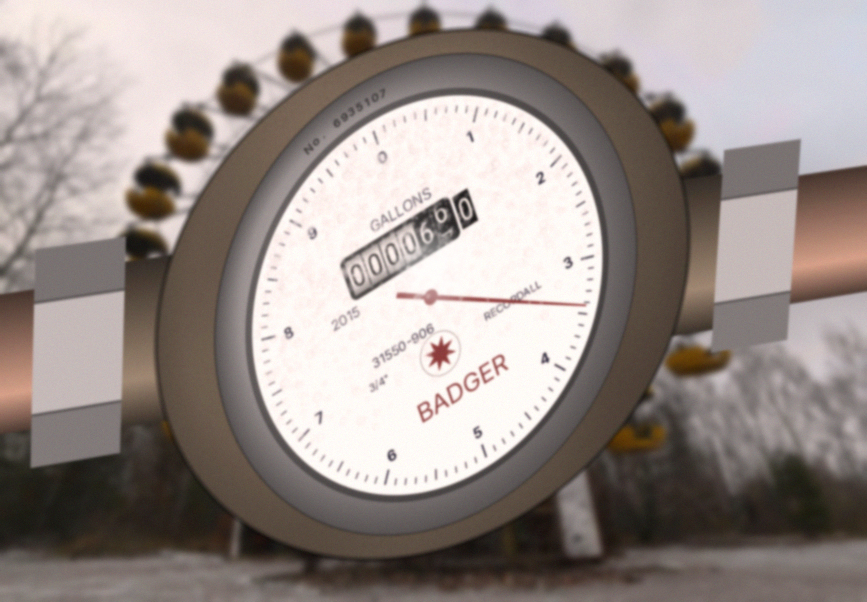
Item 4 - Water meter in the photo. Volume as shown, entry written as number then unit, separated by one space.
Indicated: 663.4 gal
